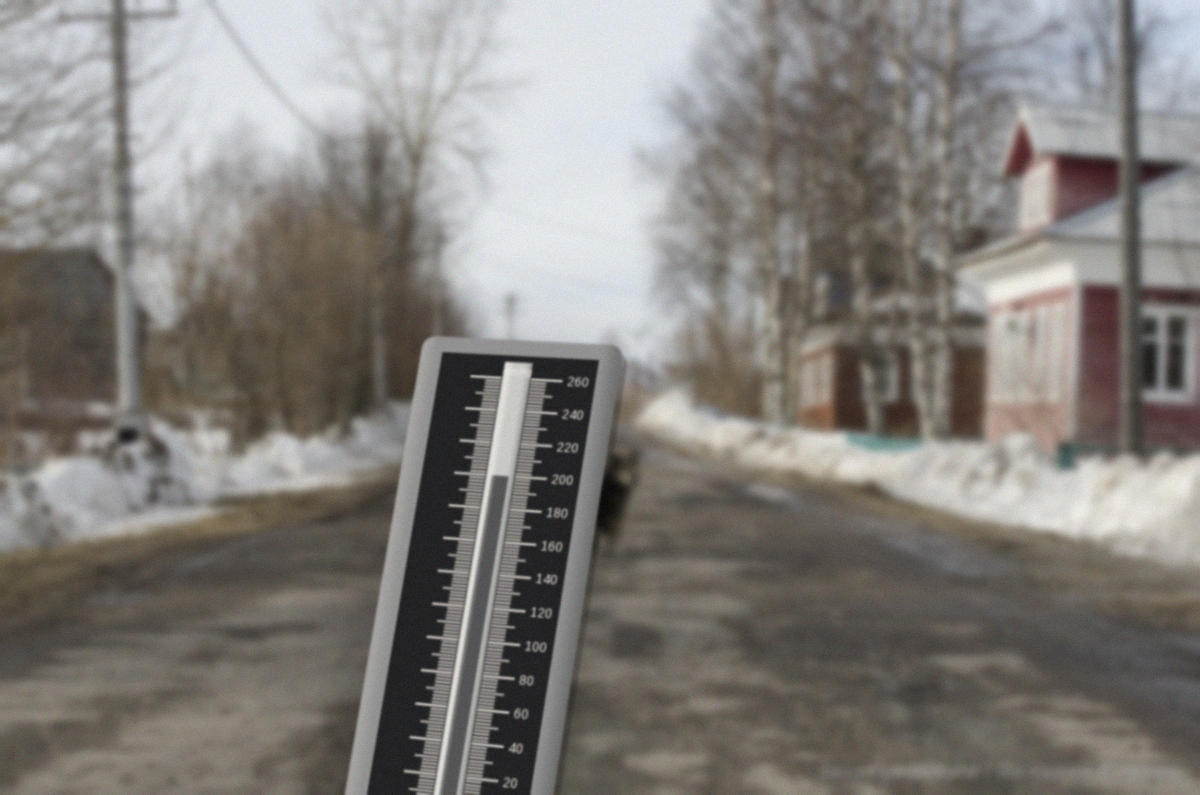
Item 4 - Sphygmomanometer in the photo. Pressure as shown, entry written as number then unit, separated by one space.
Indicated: 200 mmHg
